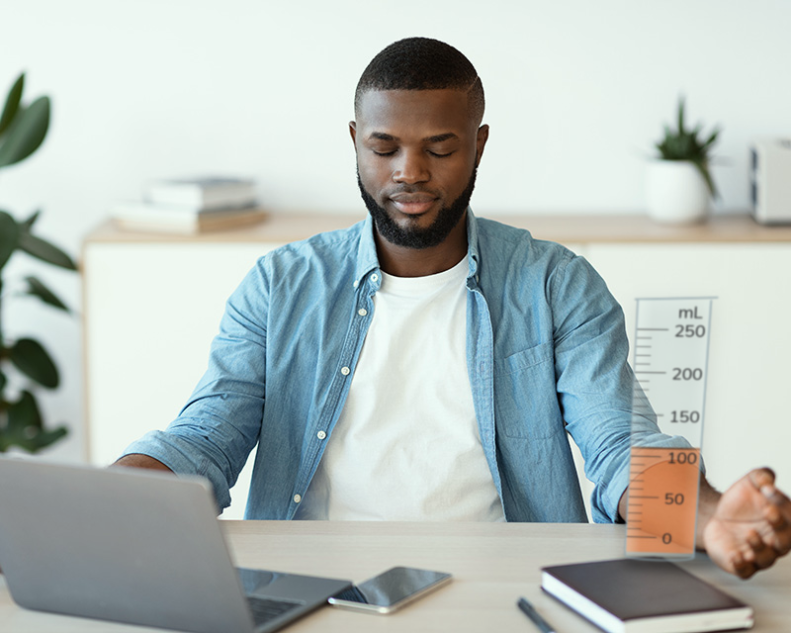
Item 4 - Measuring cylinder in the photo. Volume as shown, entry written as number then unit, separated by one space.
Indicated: 110 mL
